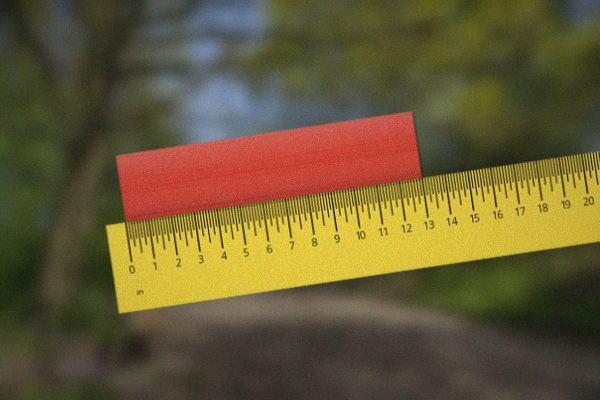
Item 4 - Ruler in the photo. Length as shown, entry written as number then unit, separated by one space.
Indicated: 13 in
